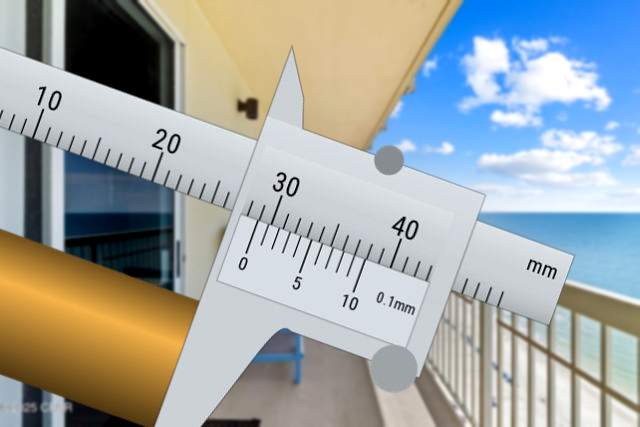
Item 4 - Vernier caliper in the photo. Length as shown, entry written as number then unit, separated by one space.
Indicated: 28.9 mm
